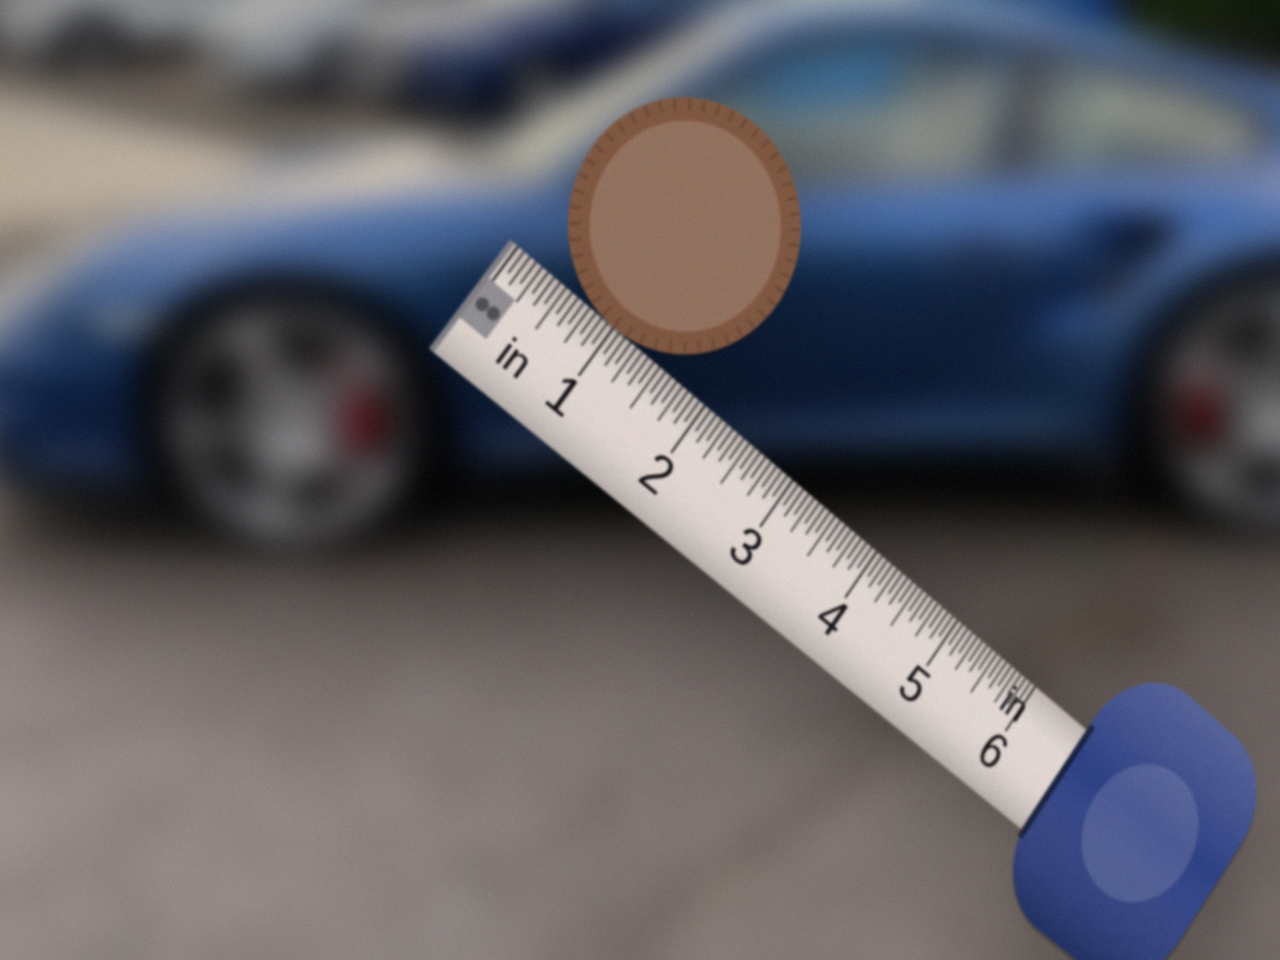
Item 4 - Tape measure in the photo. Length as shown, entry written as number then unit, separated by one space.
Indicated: 2 in
